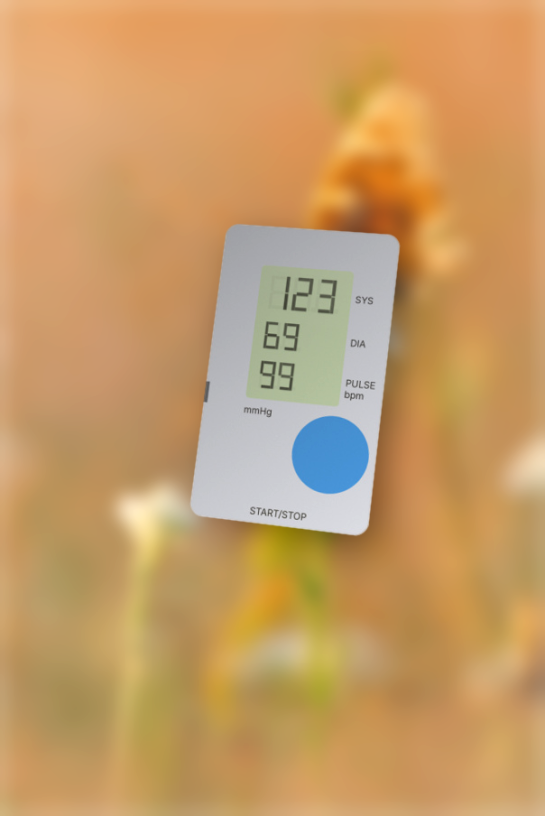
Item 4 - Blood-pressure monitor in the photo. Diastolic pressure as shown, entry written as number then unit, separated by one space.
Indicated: 69 mmHg
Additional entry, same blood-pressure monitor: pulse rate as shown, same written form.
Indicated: 99 bpm
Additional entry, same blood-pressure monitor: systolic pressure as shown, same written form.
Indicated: 123 mmHg
